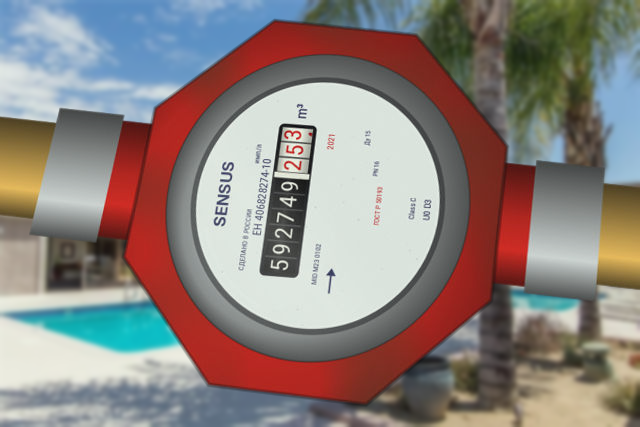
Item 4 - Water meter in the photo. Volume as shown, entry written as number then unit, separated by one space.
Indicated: 592749.253 m³
